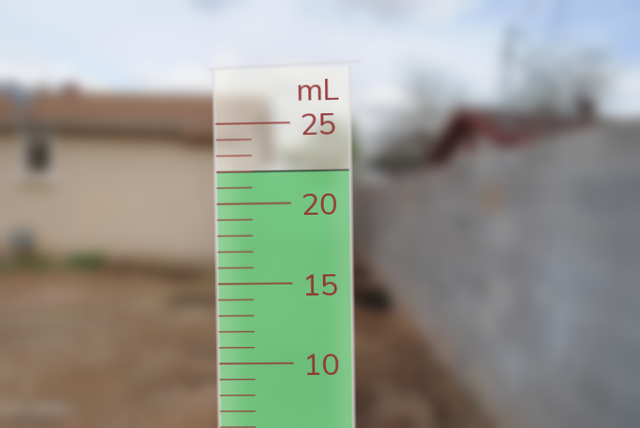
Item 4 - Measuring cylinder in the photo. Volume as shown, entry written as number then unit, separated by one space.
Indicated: 22 mL
